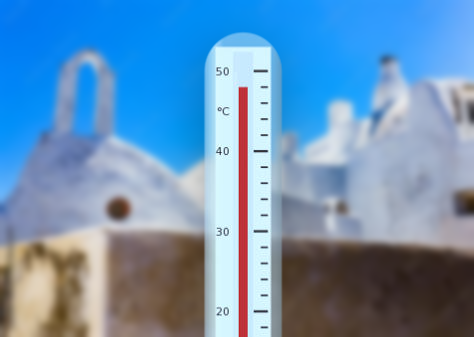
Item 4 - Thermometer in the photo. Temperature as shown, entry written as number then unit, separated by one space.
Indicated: 48 °C
